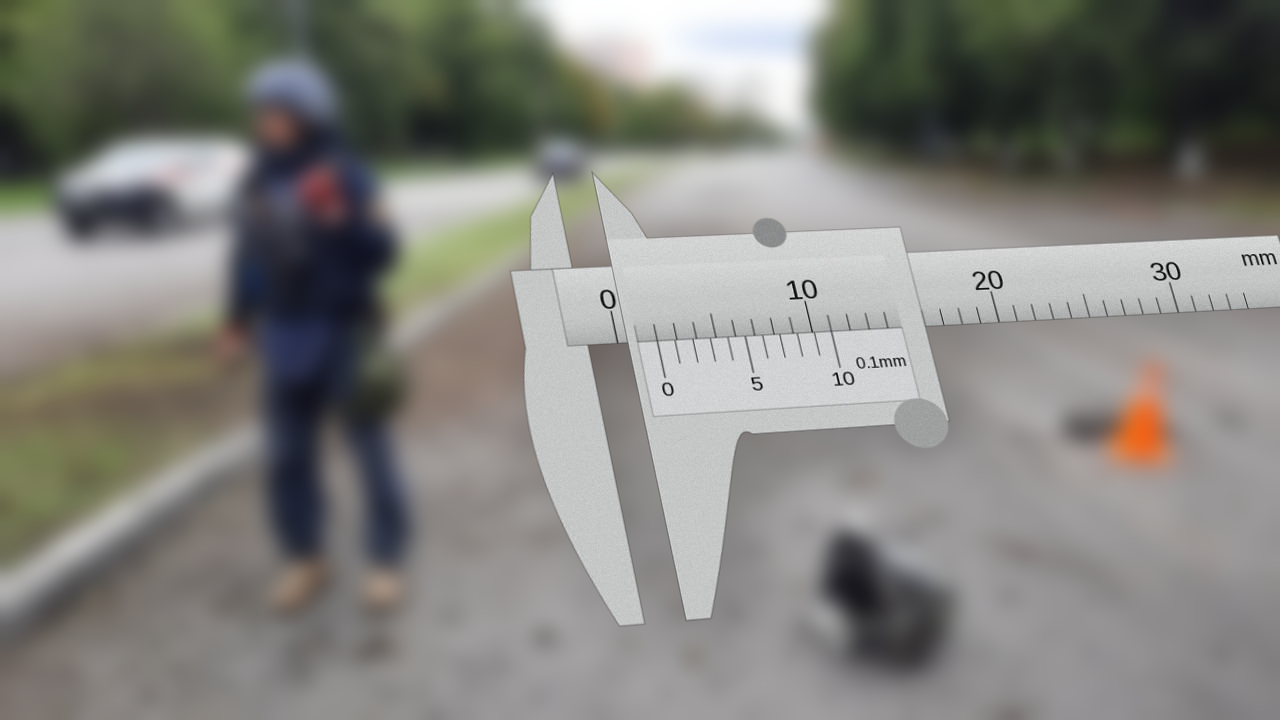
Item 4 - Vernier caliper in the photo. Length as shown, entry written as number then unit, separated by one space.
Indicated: 2.0 mm
